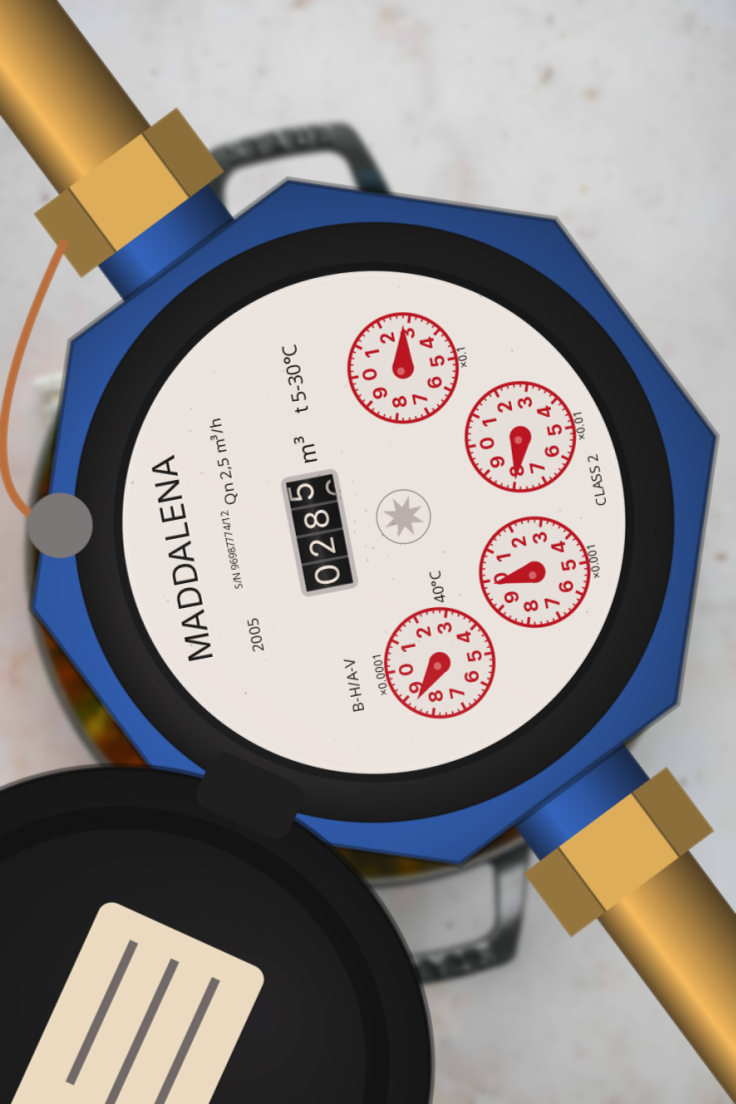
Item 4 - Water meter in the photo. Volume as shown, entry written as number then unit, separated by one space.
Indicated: 285.2798 m³
